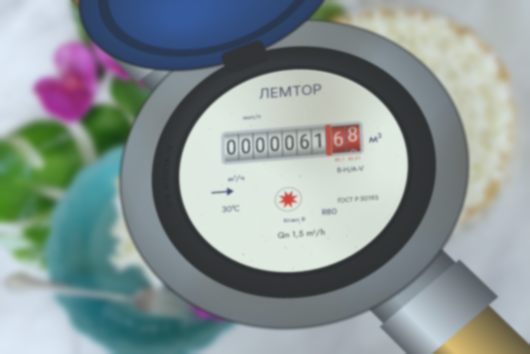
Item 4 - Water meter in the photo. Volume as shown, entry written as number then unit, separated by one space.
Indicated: 61.68 m³
